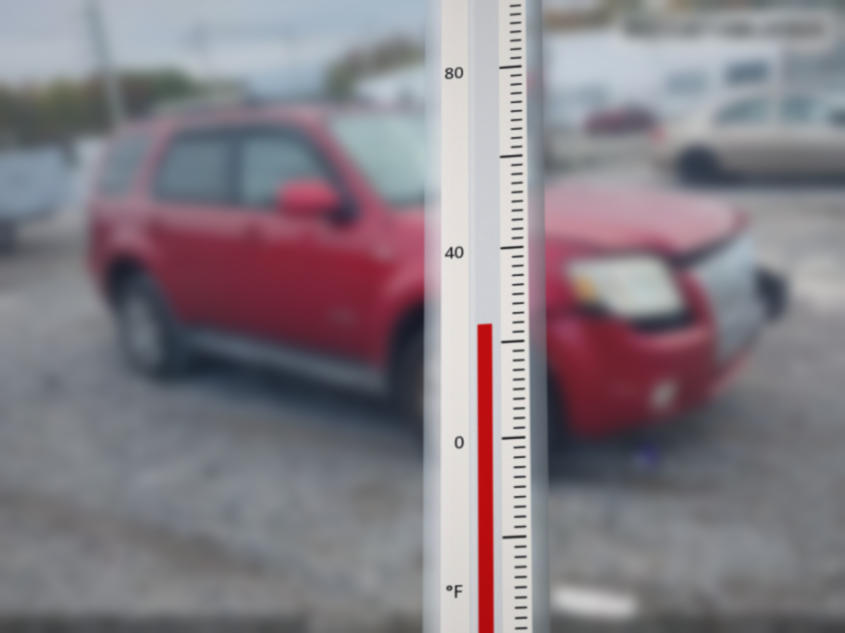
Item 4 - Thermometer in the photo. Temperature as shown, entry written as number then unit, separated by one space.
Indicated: 24 °F
